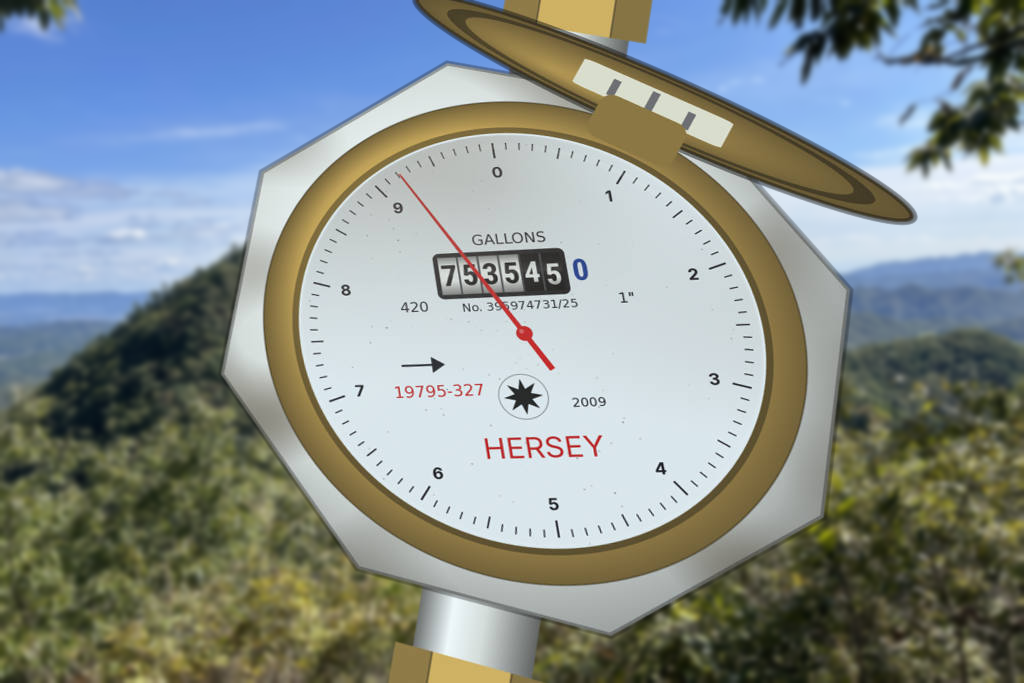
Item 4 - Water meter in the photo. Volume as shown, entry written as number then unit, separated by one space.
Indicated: 7535449.2 gal
